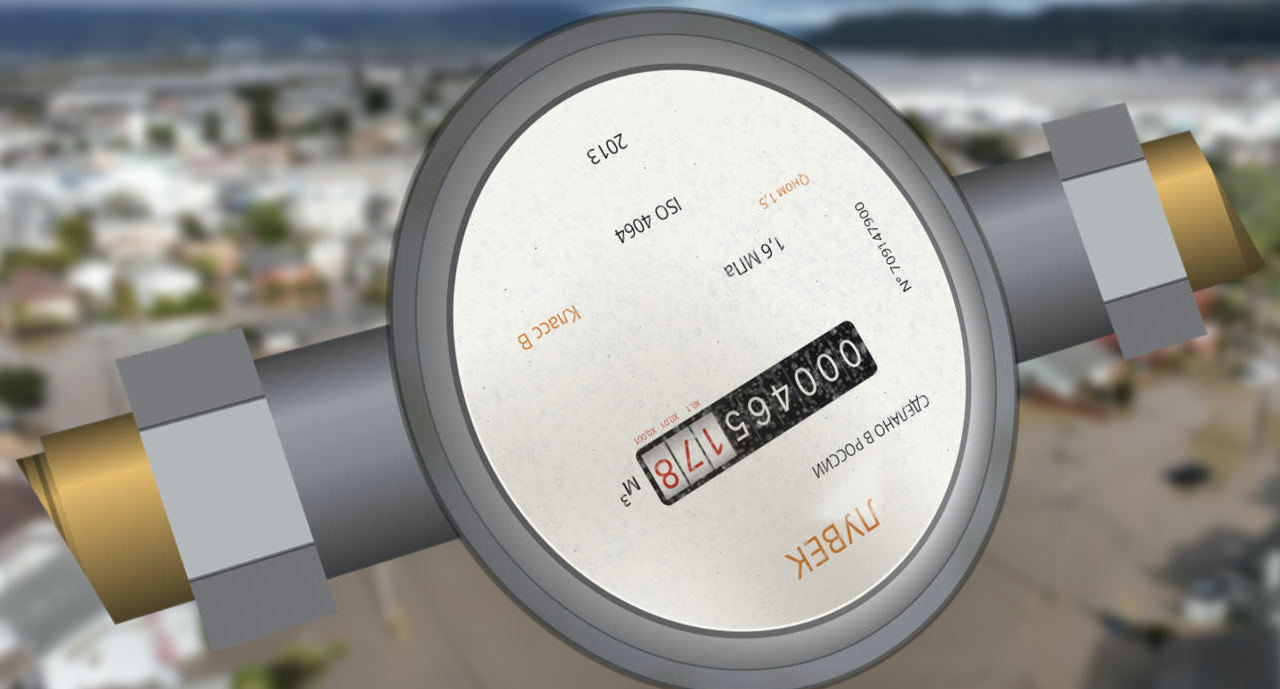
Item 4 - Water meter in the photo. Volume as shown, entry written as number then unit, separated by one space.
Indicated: 465.178 m³
